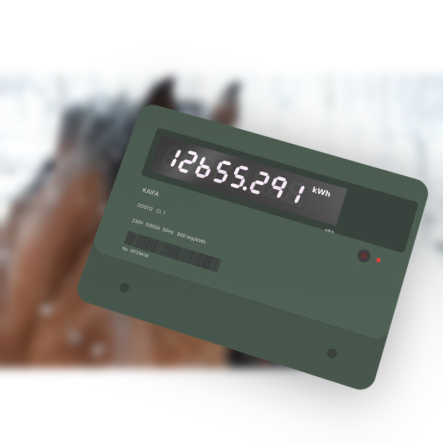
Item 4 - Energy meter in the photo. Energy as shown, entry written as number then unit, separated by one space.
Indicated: 12655.291 kWh
